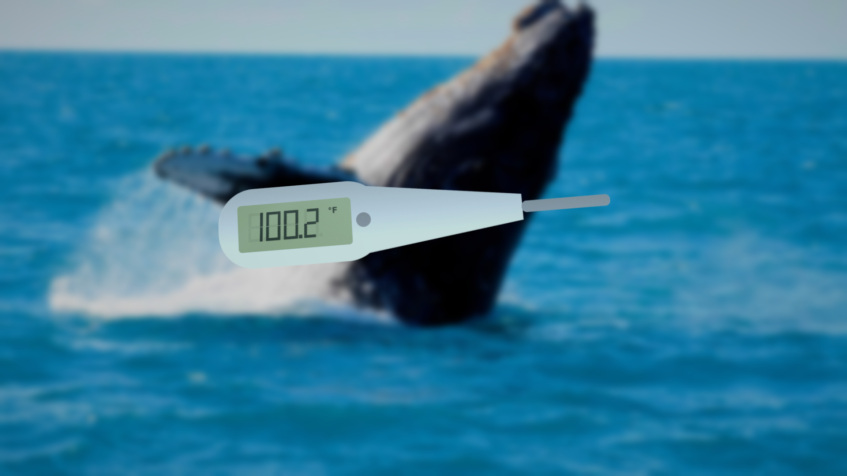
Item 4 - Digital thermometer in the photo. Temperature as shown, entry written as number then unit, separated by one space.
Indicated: 100.2 °F
